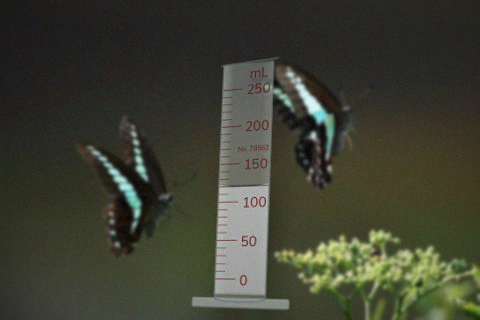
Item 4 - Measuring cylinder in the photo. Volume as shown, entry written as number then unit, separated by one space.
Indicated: 120 mL
